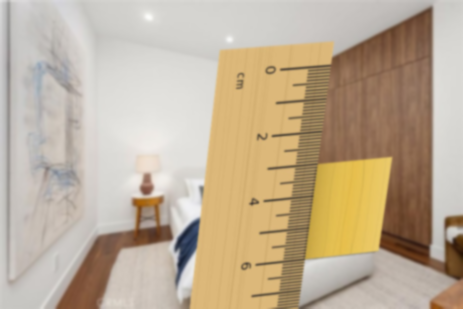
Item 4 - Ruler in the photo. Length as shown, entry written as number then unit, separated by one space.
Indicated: 3 cm
